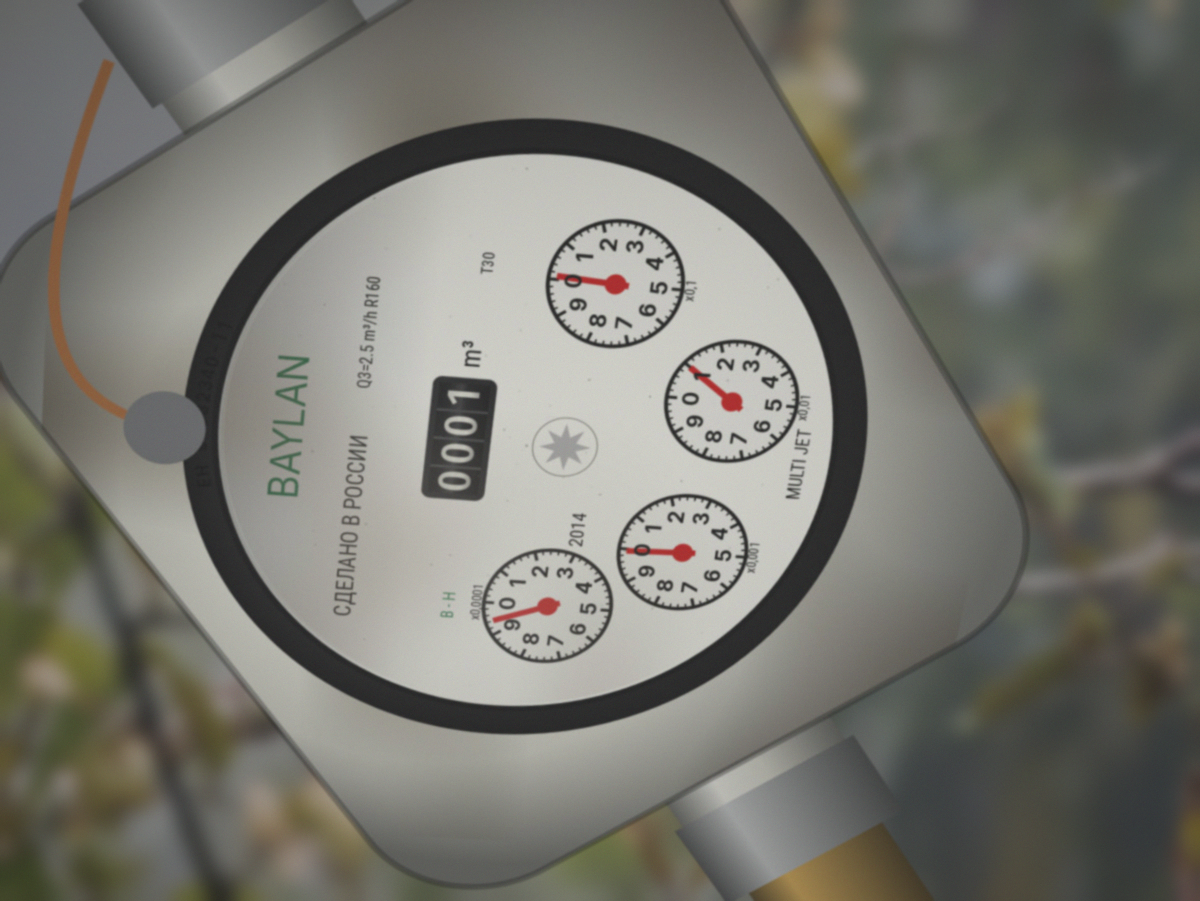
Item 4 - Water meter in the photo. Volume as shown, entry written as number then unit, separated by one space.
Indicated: 1.0099 m³
